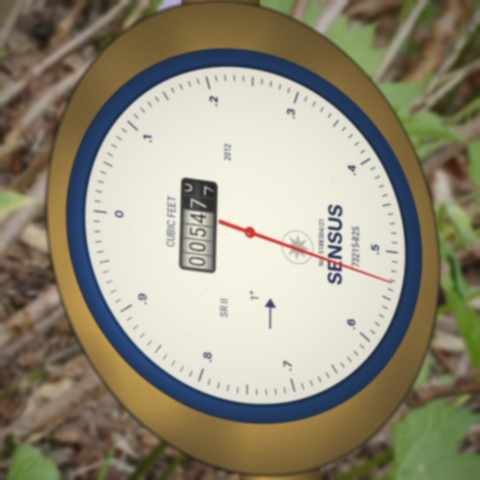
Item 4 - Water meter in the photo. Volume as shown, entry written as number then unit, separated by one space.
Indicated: 5476.53 ft³
